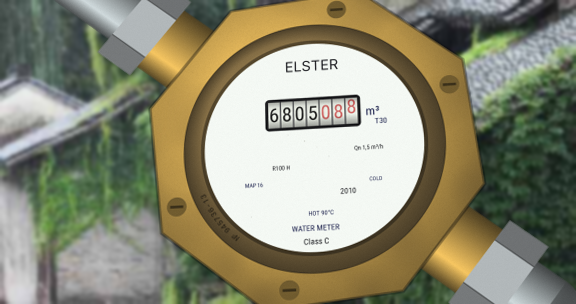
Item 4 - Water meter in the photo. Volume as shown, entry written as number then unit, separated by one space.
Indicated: 6805.088 m³
